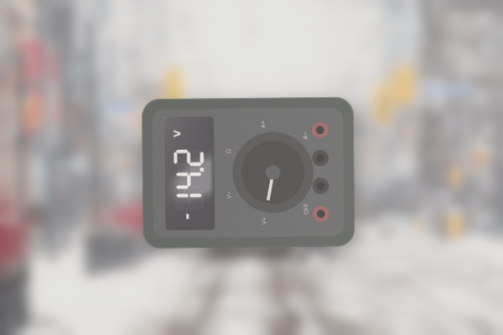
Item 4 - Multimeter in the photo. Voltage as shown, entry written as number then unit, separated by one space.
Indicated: -14.2 V
